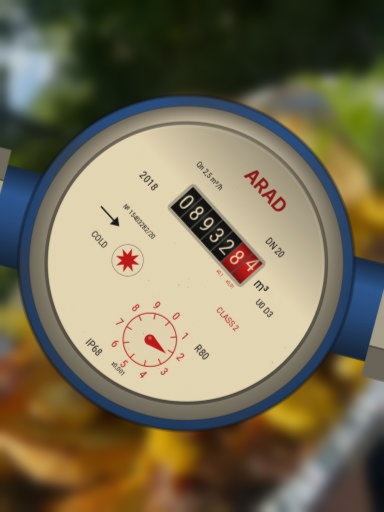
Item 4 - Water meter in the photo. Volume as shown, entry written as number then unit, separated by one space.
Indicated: 8932.842 m³
